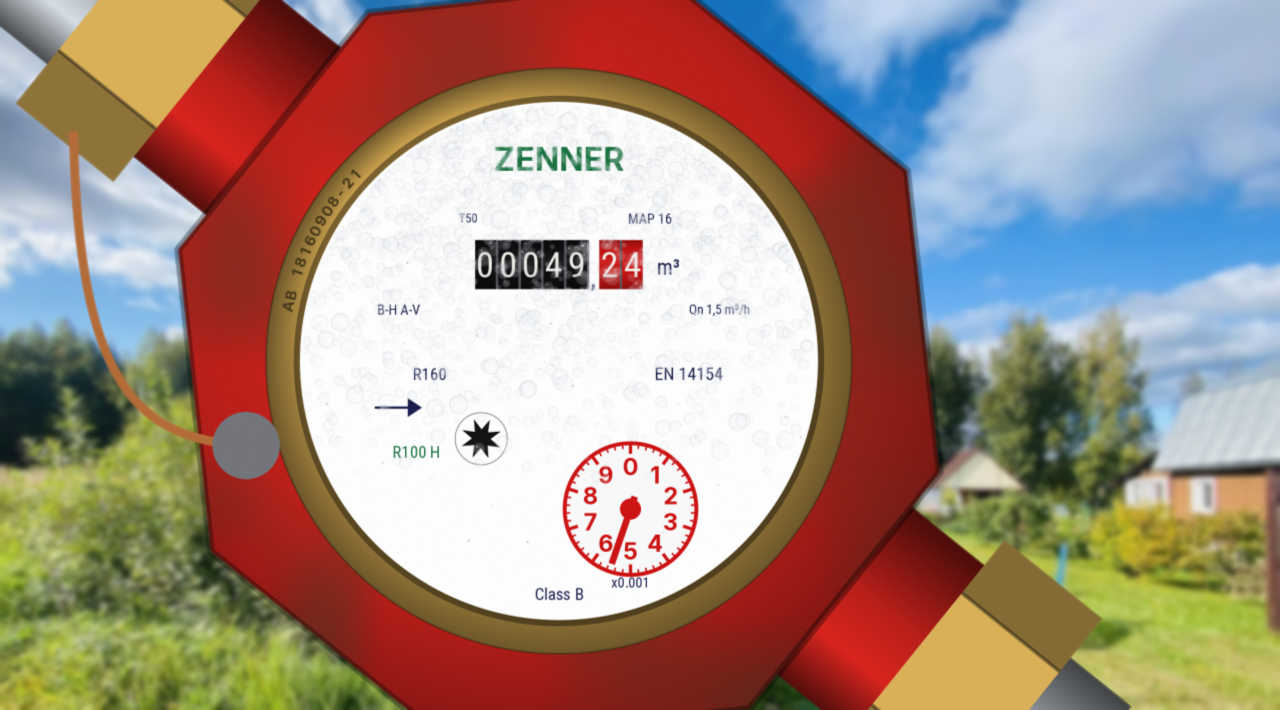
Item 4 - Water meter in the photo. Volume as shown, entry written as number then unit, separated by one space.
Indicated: 49.245 m³
